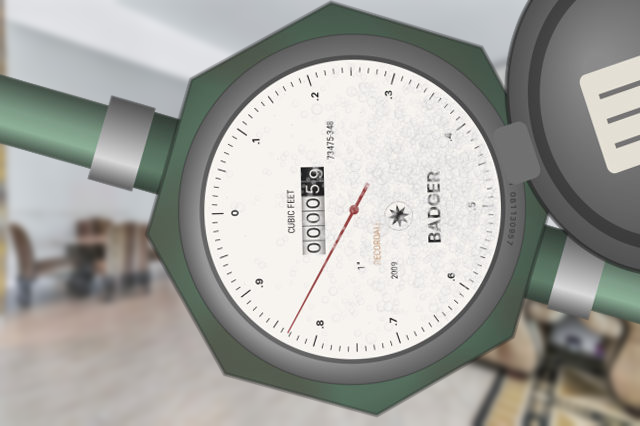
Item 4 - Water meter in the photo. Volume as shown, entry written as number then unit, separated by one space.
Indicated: 58.83 ft³
